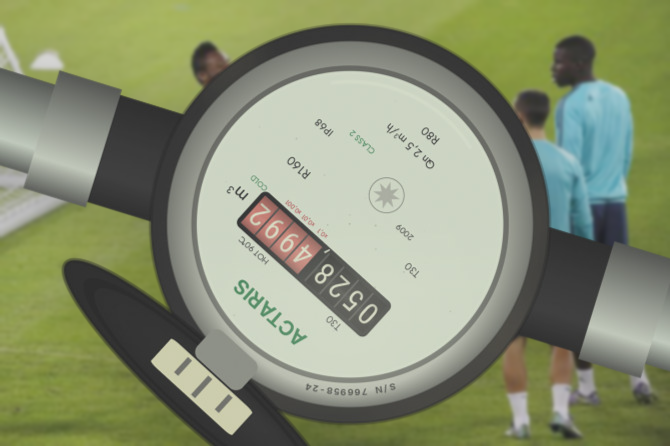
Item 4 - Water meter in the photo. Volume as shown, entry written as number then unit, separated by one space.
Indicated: 528.4992 m³
